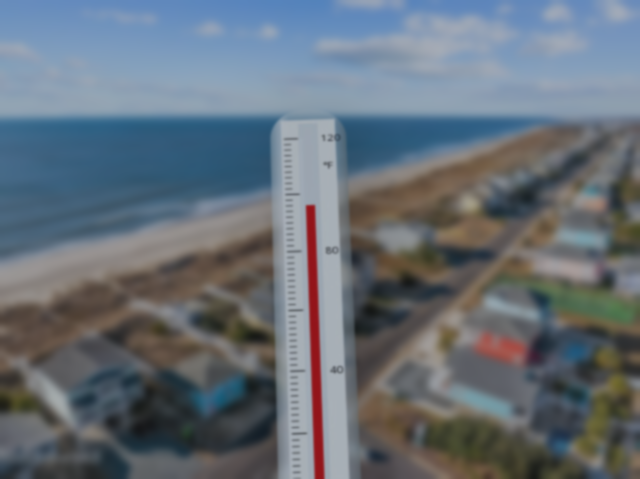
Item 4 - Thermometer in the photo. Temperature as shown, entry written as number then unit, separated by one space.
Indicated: 96 °F
